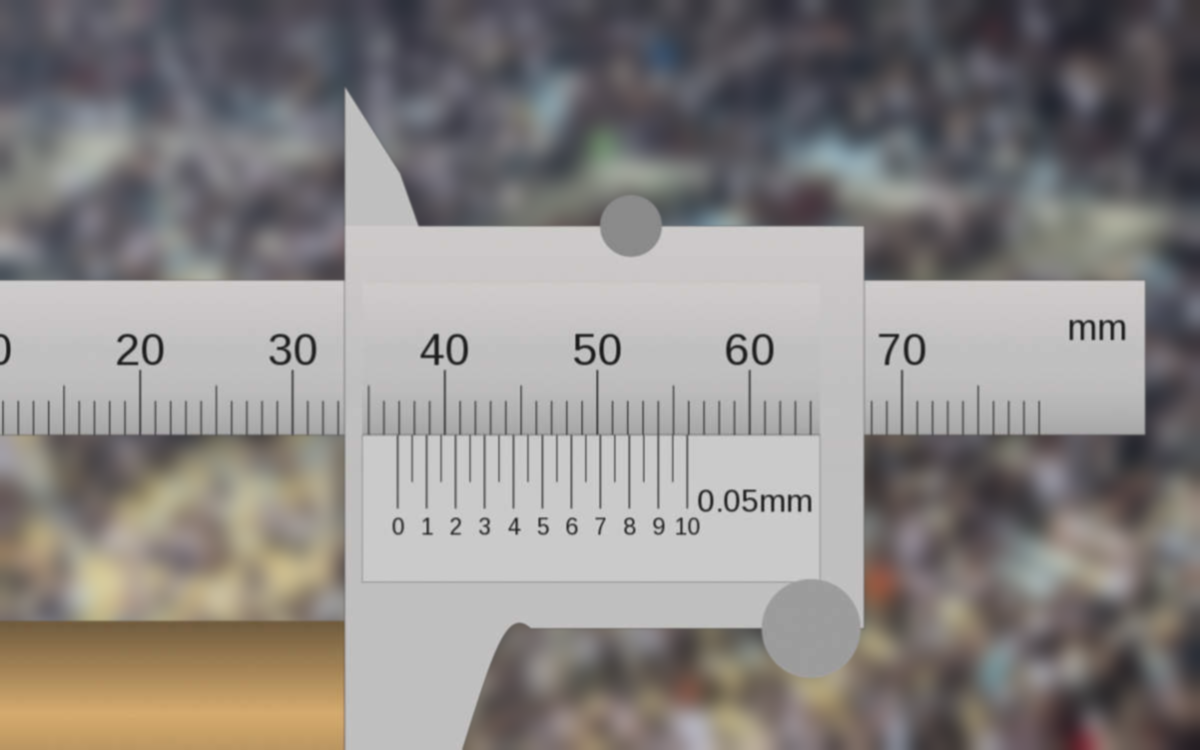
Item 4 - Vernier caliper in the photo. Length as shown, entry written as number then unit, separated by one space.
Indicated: 36.9 mm
